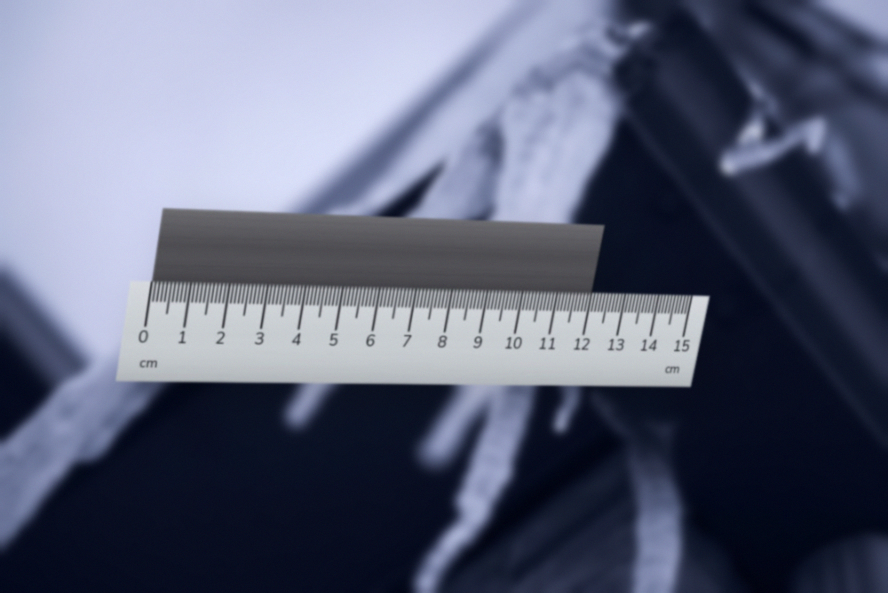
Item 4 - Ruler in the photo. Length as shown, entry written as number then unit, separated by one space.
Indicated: 12 cm
